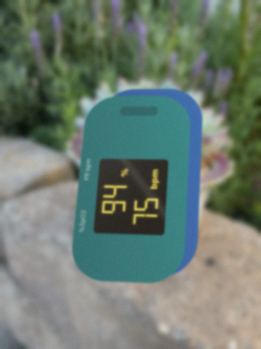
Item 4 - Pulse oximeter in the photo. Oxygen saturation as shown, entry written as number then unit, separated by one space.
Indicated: 94 %
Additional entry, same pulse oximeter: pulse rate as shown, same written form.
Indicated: 75 bpm
